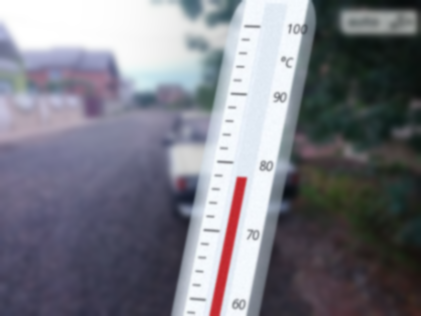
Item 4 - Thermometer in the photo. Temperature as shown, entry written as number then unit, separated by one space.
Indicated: 78 °C
